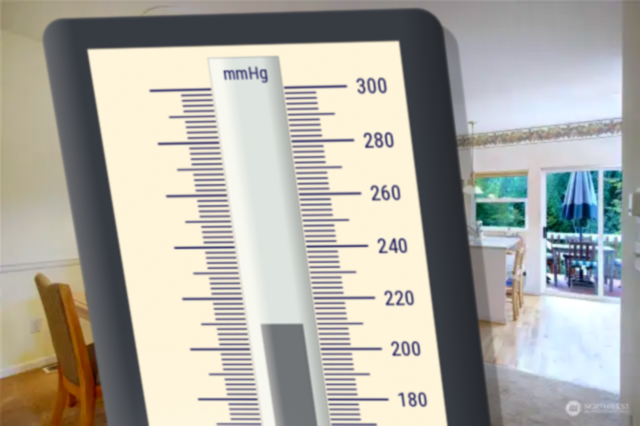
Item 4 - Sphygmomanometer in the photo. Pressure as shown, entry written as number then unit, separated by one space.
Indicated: 210 mmHg
